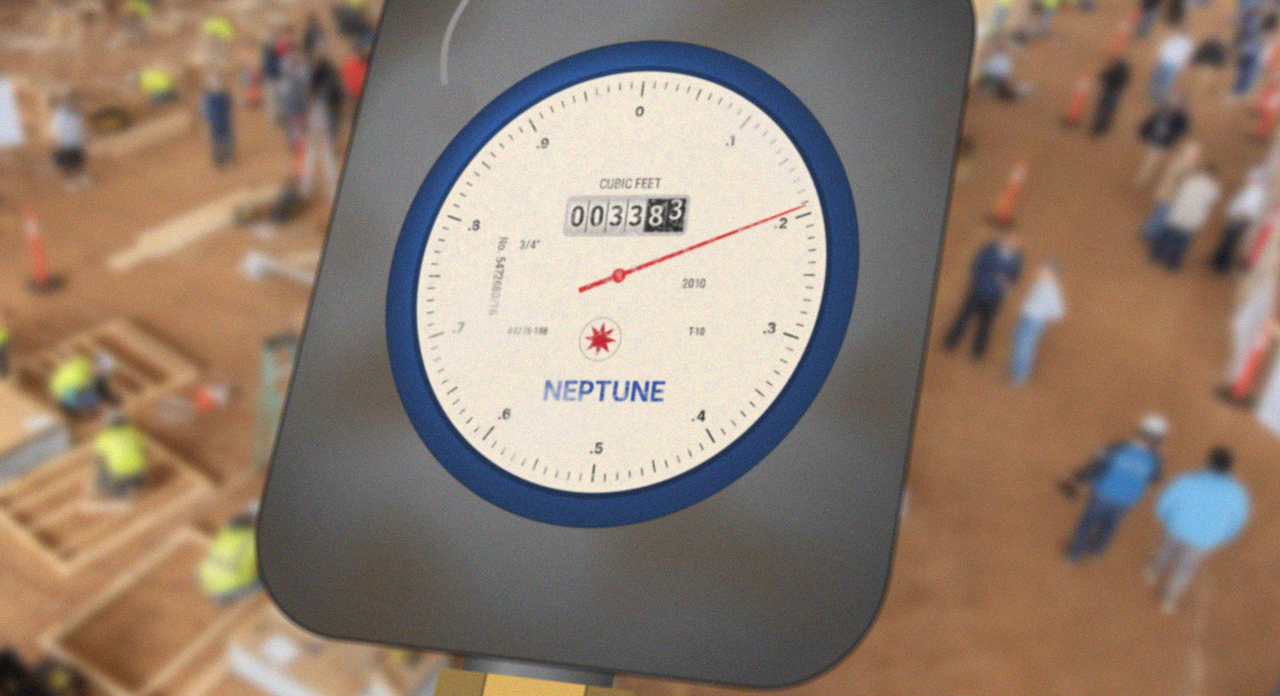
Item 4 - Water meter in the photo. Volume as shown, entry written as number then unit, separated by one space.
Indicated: 3383.19 ft³
